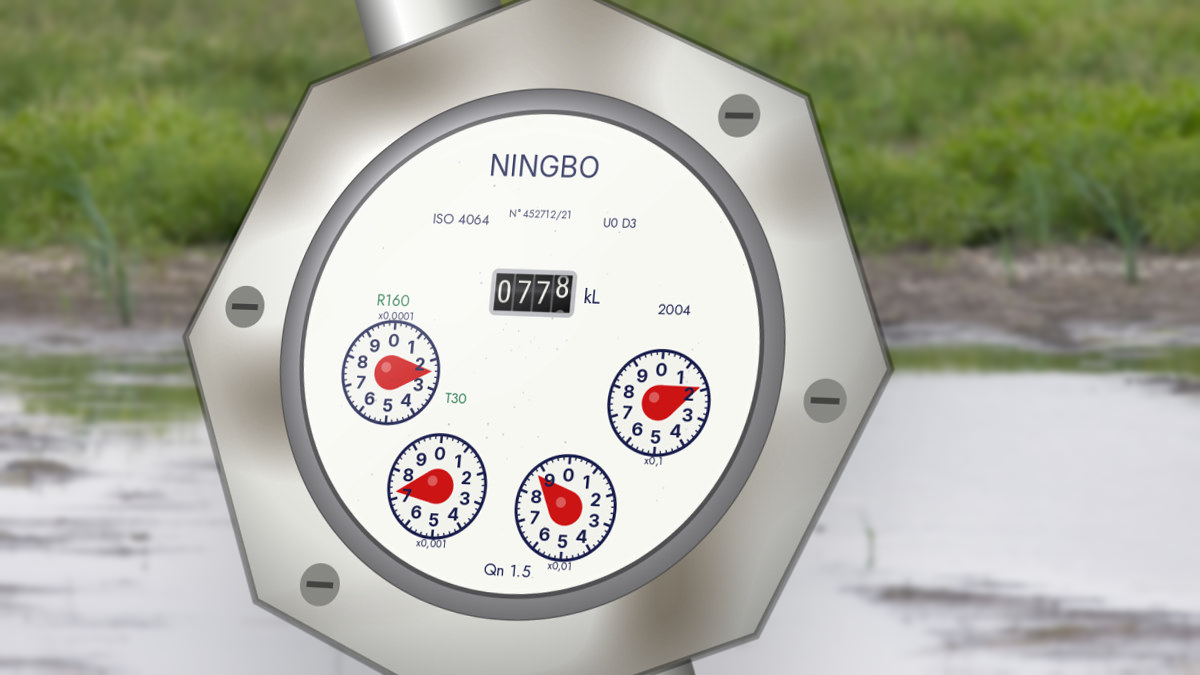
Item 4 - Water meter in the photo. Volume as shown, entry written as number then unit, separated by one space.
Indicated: 778.1872 kL
